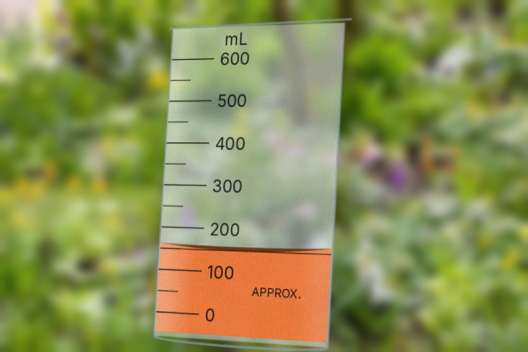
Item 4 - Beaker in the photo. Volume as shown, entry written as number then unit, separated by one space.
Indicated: 150 mL
